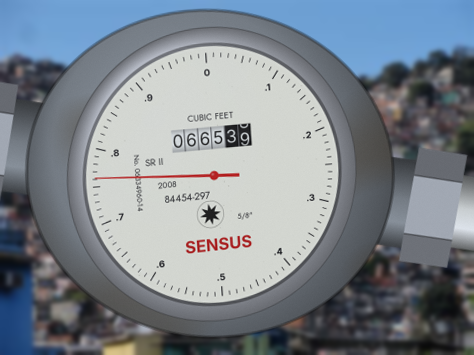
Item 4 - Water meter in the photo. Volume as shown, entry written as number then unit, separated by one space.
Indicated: 66538.76 ft³
